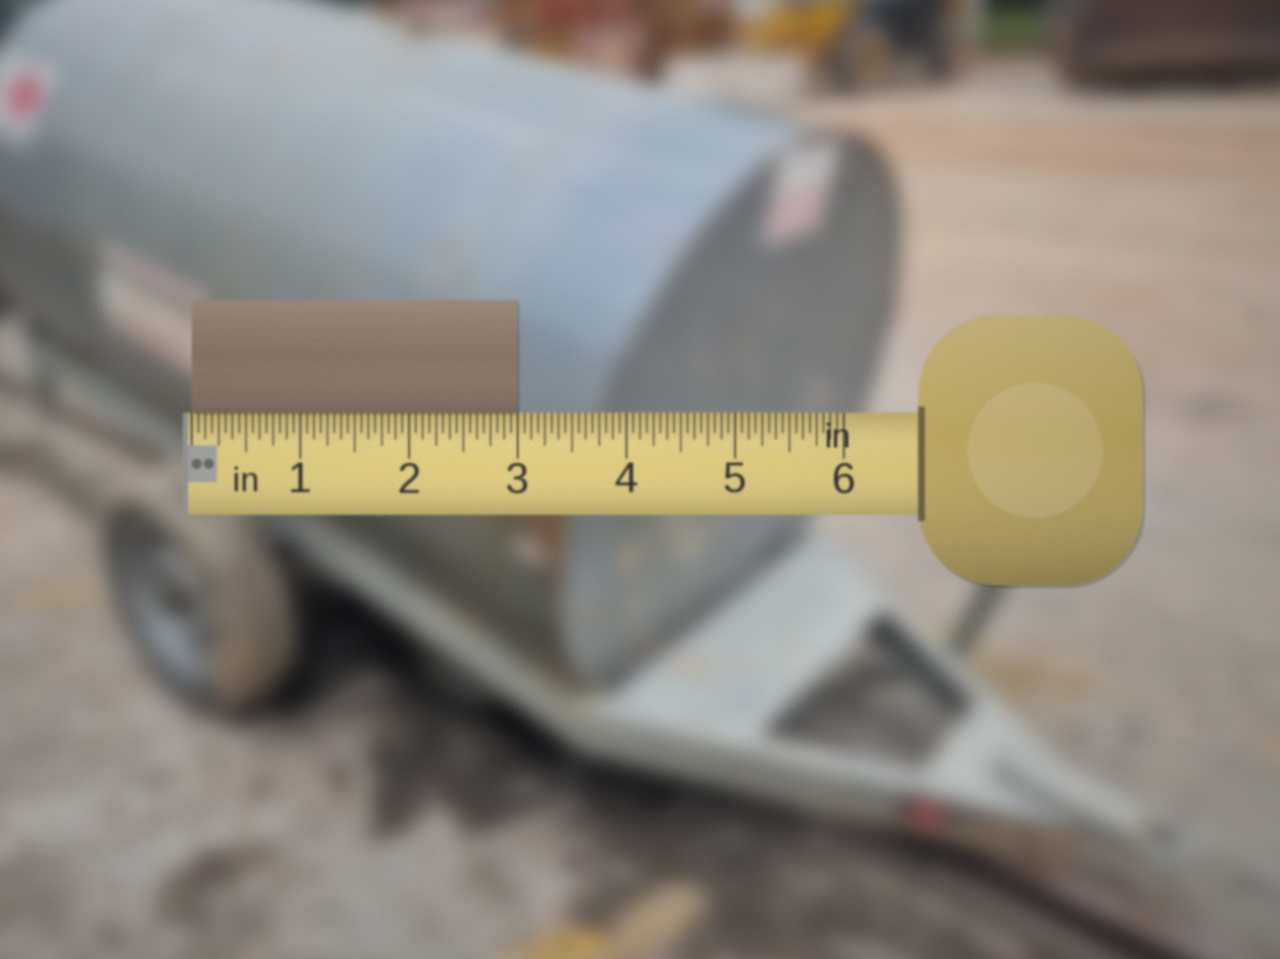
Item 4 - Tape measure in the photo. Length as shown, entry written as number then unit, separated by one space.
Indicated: 3 in
